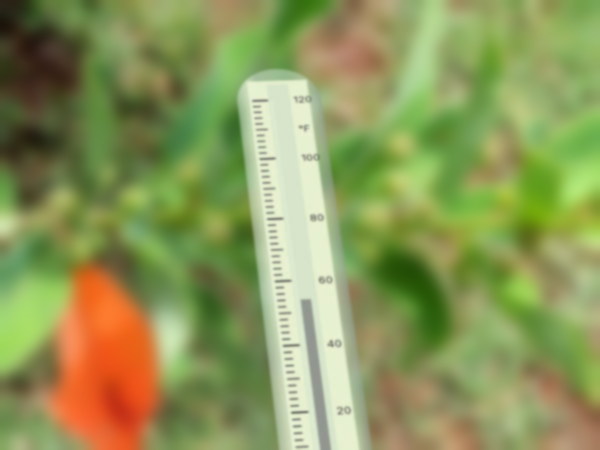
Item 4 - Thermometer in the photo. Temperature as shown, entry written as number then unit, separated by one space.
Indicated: 54 °F
